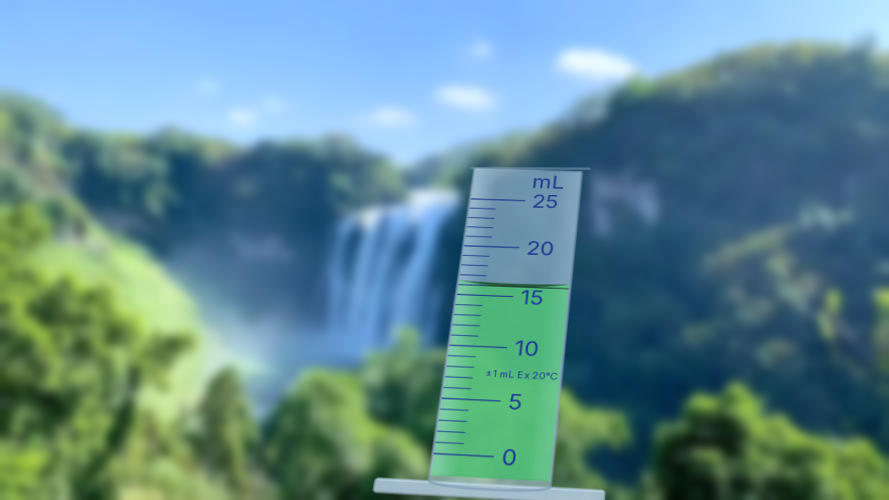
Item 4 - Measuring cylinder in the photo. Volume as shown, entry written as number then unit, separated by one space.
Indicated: 16 mL
